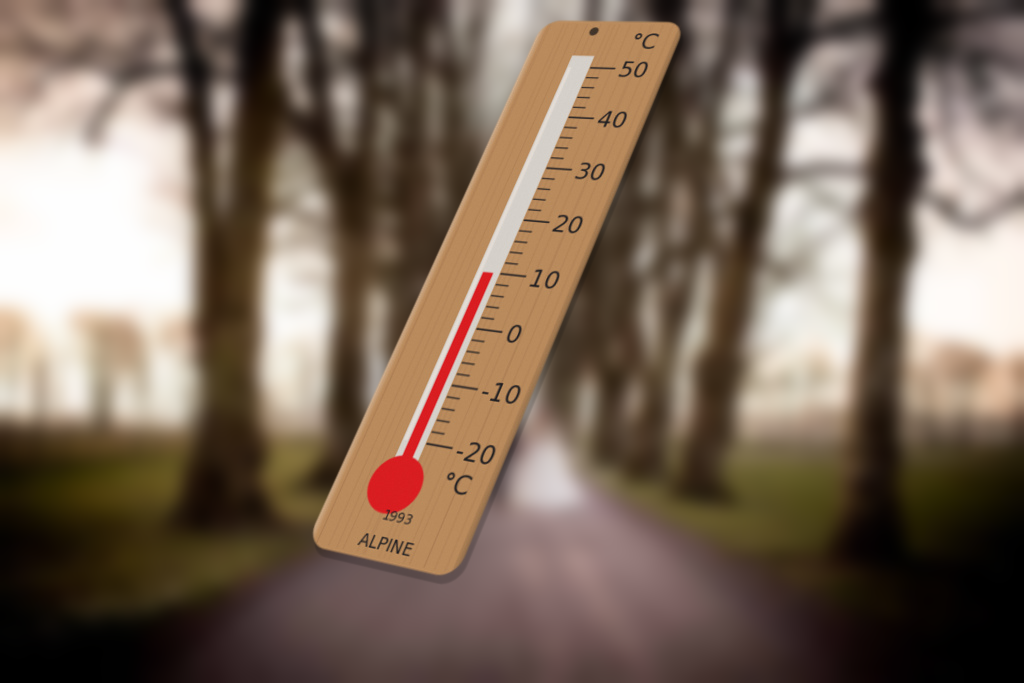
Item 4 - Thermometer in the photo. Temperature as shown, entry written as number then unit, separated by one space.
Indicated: 10 °C
